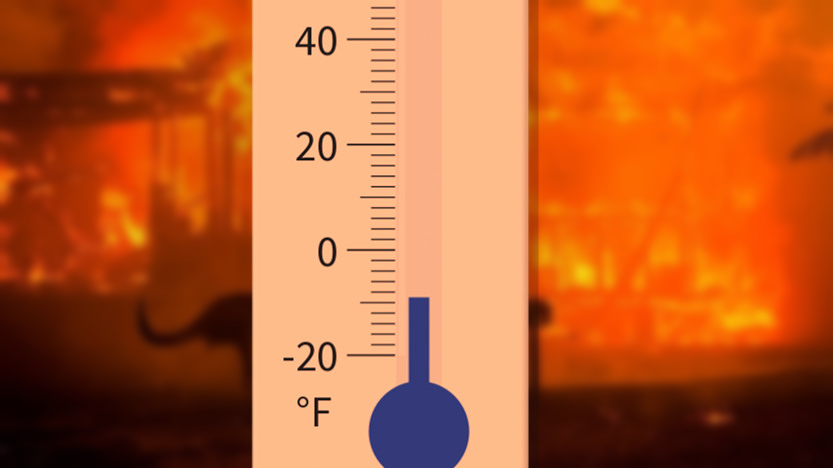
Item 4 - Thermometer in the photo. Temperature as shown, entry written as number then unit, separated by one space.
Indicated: -9 °F
